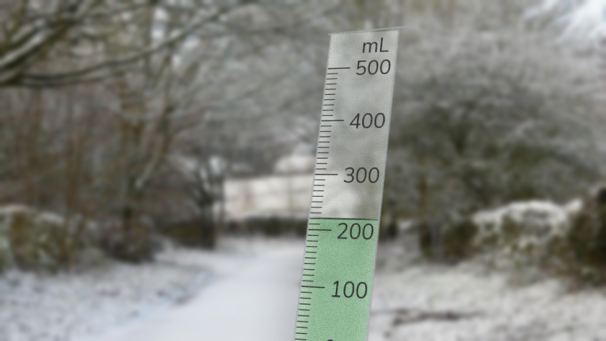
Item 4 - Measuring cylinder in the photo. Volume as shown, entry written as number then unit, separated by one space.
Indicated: 220 mL
